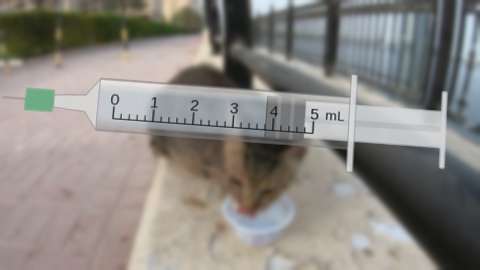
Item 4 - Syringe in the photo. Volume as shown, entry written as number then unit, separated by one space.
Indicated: 3.8 mL
